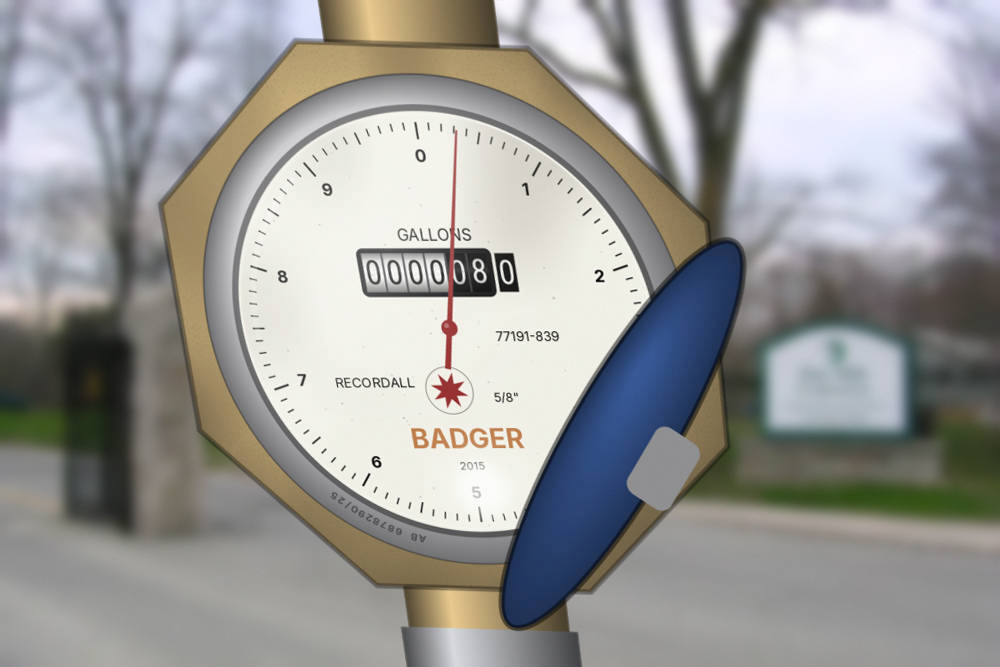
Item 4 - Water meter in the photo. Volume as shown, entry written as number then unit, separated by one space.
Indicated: 80.3 gal
